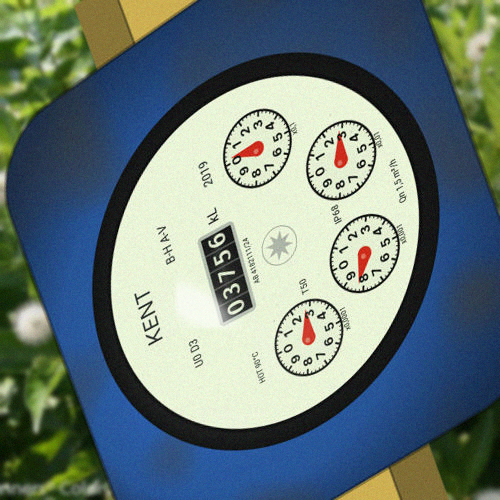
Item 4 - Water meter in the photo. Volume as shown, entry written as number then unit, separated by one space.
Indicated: 3756.0282 kL
